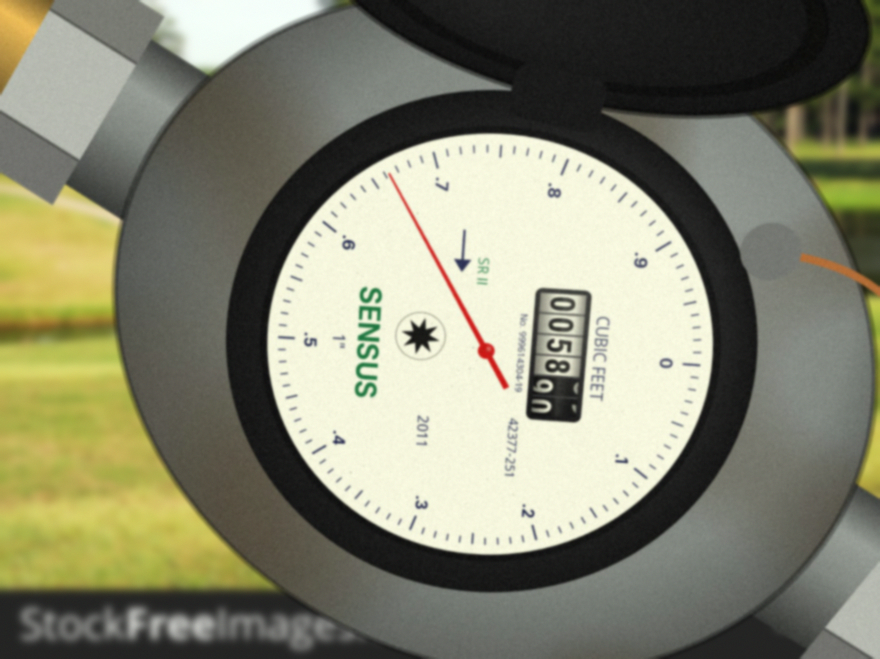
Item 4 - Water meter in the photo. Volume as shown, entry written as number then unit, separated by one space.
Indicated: 5889.66 ft³
